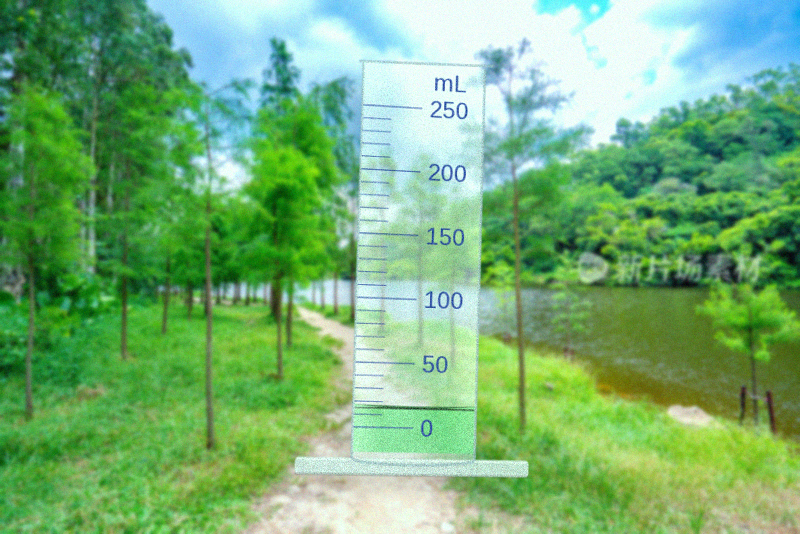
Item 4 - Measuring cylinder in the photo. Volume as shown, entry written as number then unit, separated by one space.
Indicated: 15 mL
